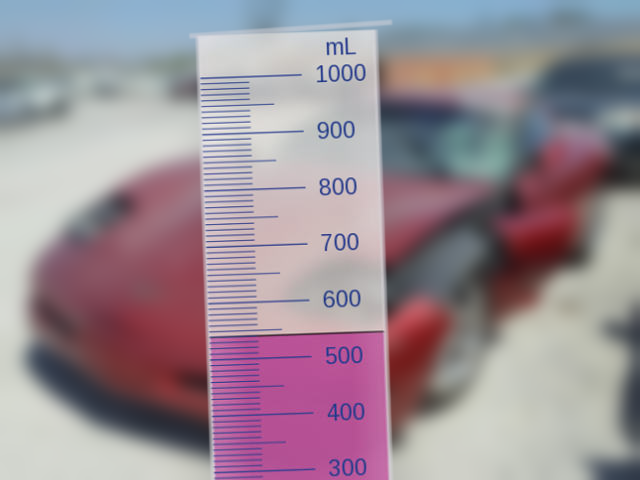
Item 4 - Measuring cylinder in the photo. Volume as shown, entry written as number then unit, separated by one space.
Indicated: 540 mL
